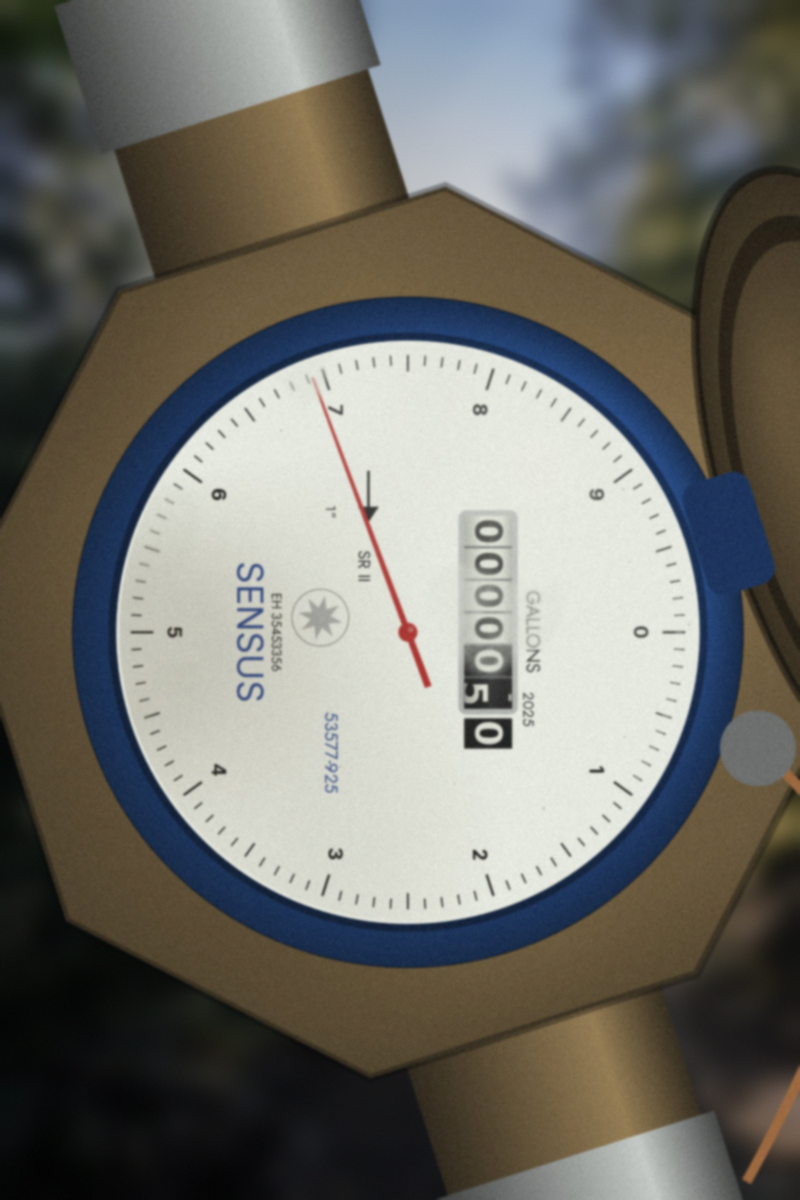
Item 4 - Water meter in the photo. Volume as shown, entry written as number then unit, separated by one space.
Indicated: 46.9 gal
